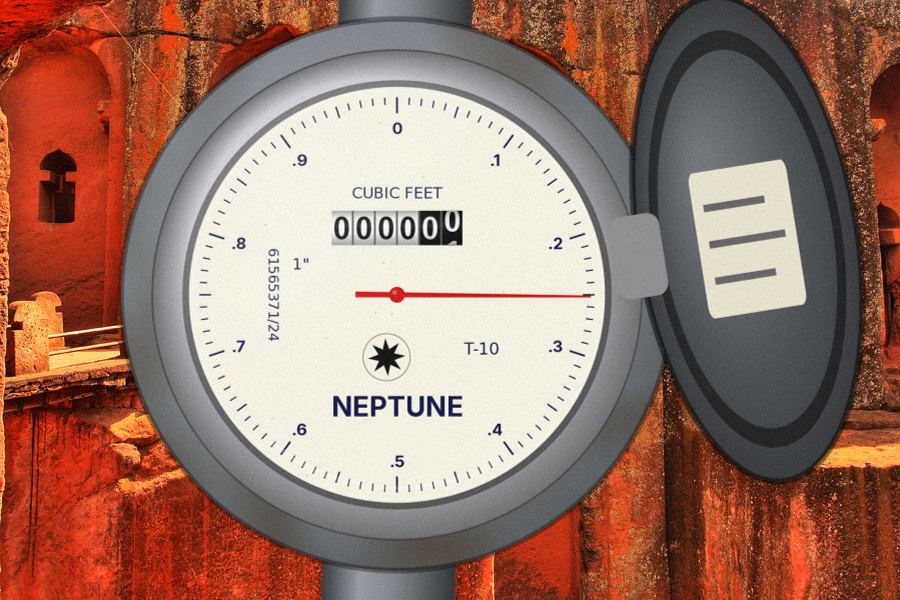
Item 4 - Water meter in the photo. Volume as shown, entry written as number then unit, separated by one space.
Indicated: 0.25 ft³
